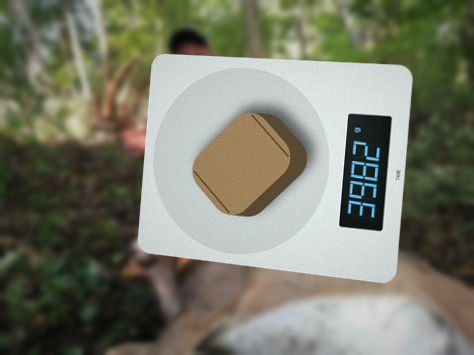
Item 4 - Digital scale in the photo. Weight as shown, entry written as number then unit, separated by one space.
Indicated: 3982 g
